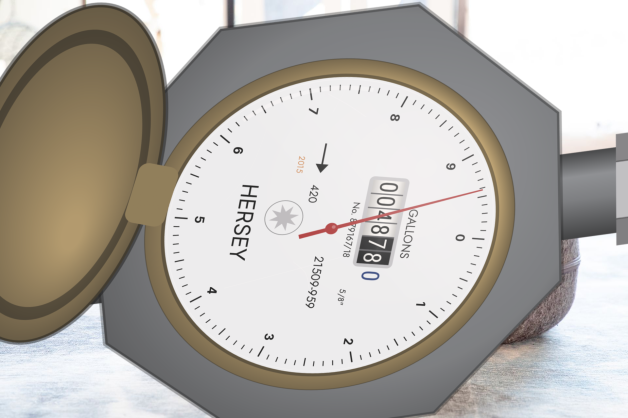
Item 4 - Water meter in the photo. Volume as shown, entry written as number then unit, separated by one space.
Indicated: 48779.4 gal
